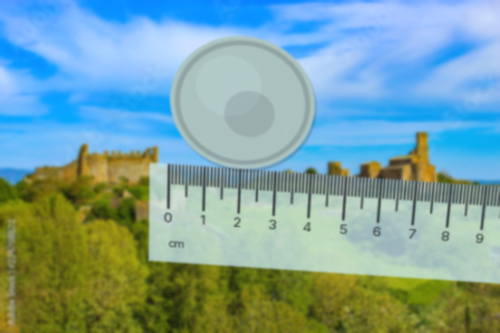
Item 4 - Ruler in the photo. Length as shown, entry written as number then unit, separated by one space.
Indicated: 4 cm
